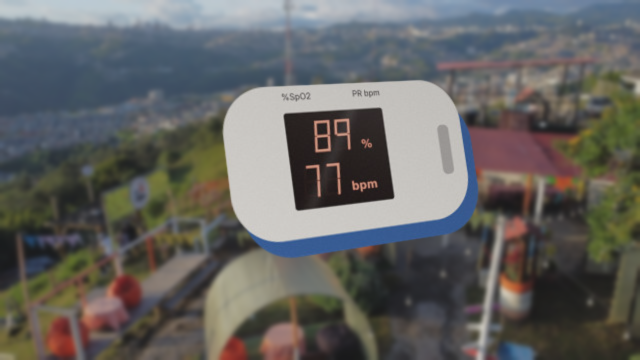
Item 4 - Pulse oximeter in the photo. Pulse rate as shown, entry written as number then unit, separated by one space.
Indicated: 77 bpm
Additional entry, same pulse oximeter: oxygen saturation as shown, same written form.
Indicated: 89 %
